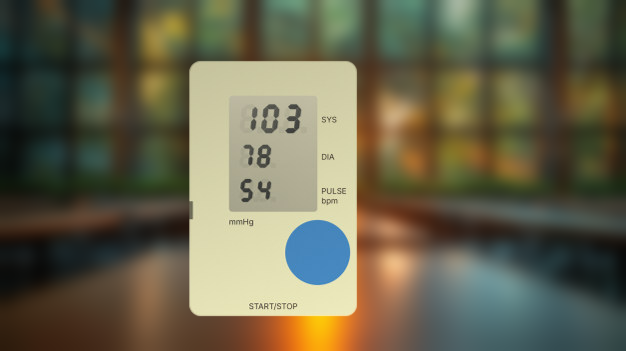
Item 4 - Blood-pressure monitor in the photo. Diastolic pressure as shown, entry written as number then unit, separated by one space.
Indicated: 78 mmHg
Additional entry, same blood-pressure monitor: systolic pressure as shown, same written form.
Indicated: 103 mmHg
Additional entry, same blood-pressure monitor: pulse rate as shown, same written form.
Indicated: 54 bpm
